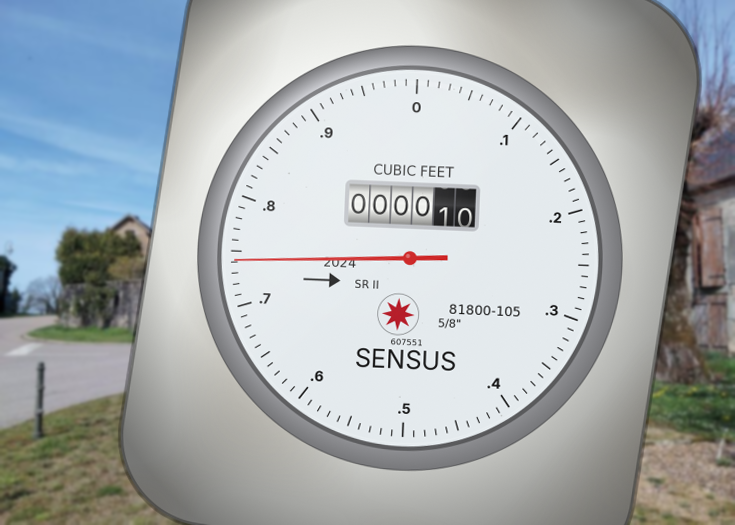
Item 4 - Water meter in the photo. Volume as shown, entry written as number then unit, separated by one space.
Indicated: 9.74 ft³
